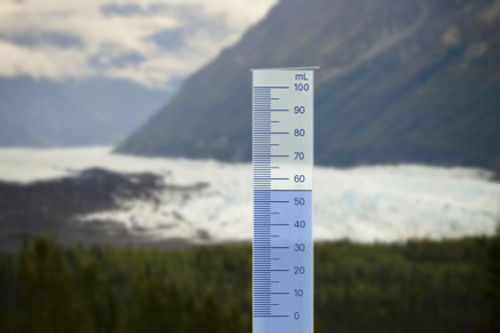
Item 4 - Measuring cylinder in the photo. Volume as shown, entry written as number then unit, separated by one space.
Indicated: 55 mL
